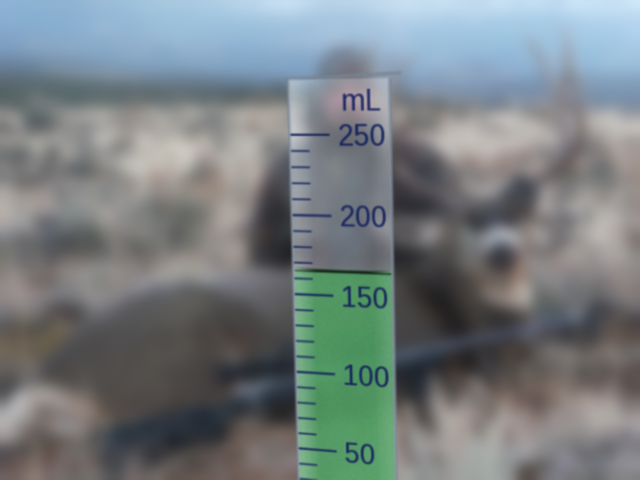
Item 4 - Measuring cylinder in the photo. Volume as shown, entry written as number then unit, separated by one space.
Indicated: 165 mL
